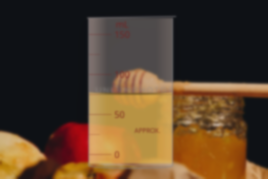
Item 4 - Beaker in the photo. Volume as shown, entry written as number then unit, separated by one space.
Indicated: 75 mL
